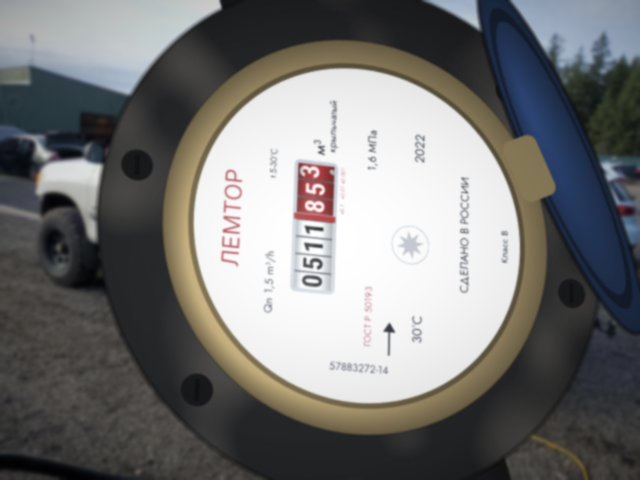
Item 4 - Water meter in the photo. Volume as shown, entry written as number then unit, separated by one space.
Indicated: 511.853 m³
